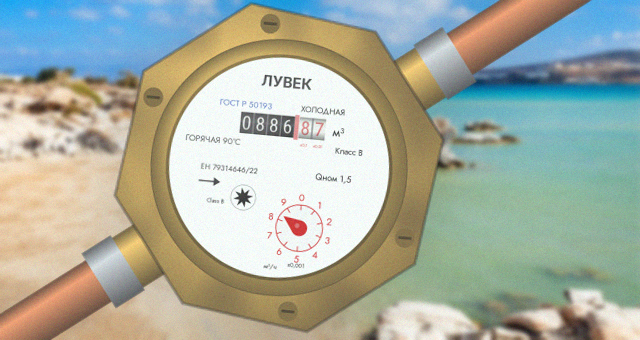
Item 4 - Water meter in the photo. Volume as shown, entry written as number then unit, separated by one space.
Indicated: 886.878 m³
